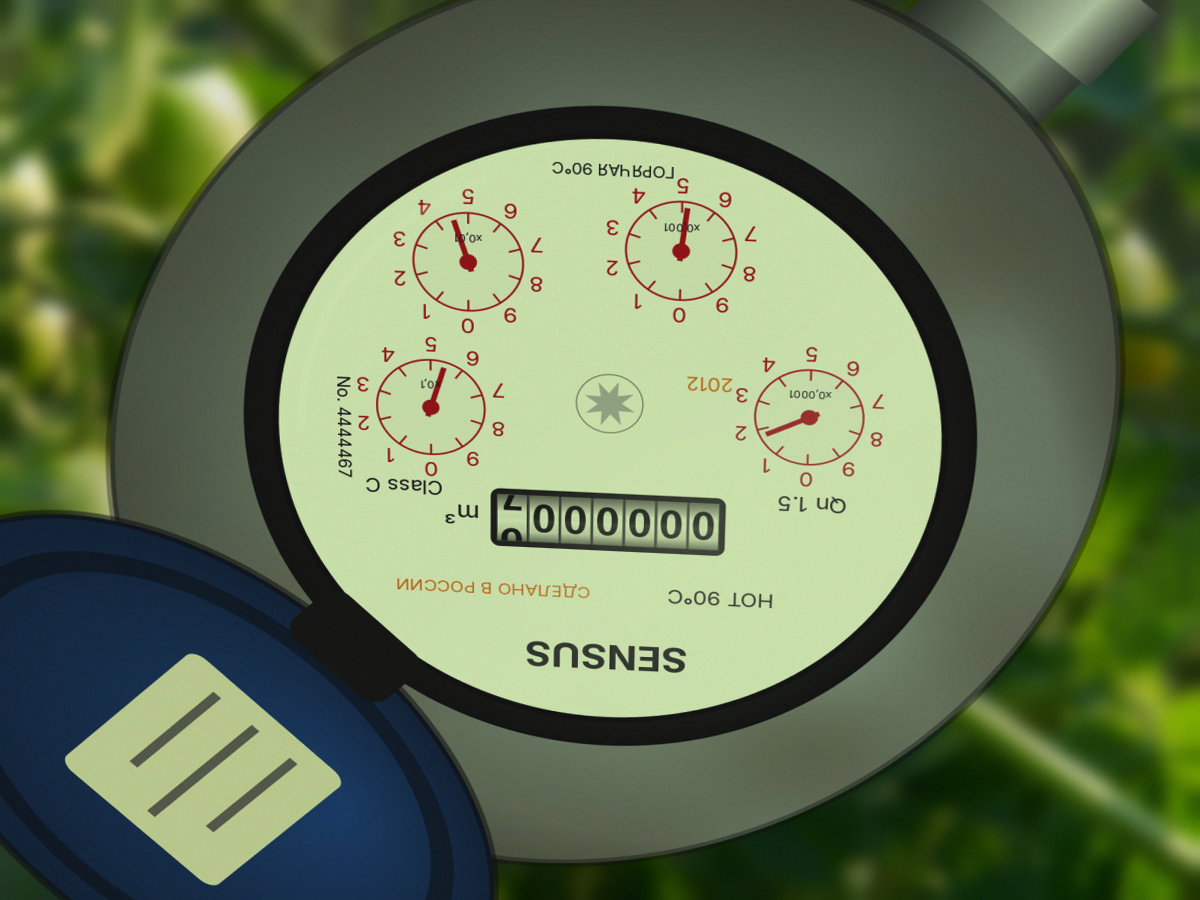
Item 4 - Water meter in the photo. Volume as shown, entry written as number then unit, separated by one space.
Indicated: 6.5451 m³
